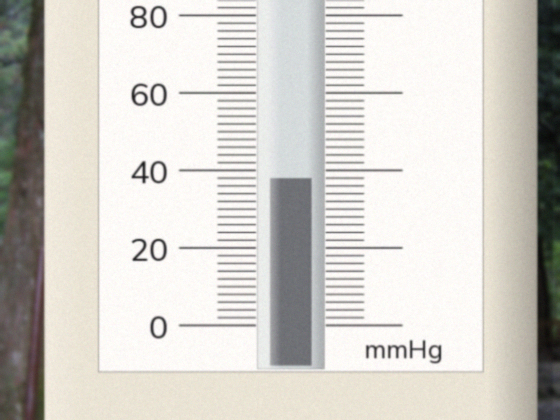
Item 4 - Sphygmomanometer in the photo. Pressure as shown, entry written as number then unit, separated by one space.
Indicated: 38 mmHg
